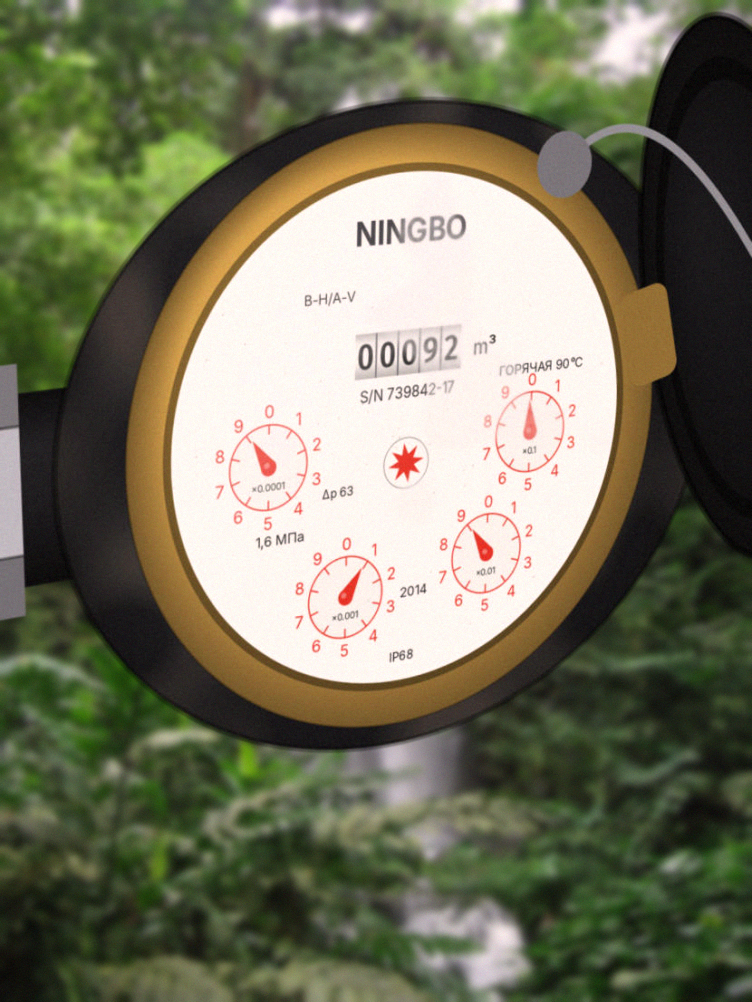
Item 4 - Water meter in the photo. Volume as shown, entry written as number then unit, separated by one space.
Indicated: 91.9909 m³
